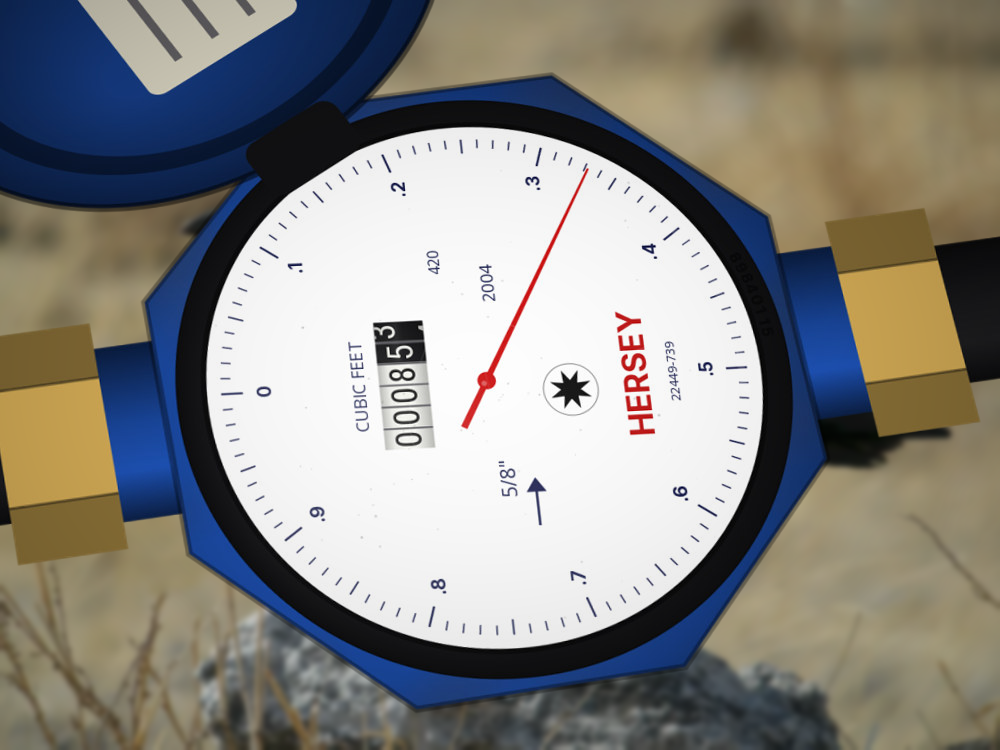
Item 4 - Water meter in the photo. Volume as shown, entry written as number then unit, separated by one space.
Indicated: 853.33 ft³
